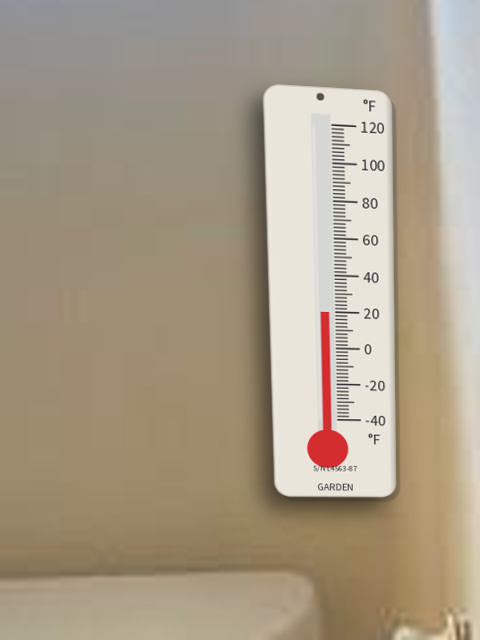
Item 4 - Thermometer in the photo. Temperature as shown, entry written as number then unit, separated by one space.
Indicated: 20 °F
